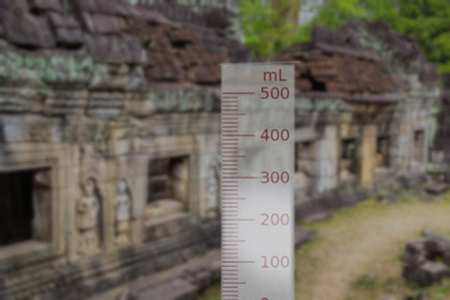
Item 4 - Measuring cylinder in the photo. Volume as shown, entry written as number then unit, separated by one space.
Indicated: 300 mL
